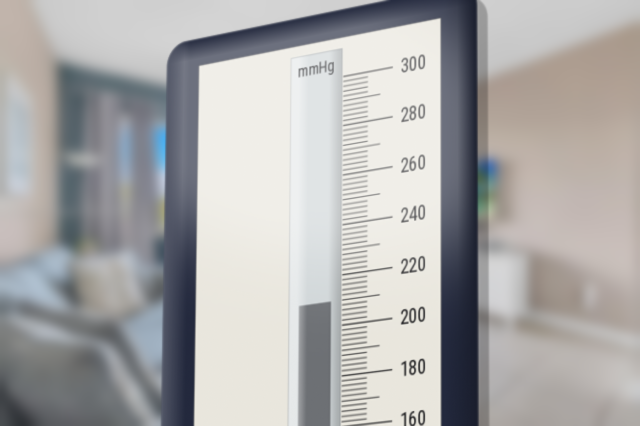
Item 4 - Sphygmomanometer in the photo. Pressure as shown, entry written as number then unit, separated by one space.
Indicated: 210 mmHg
